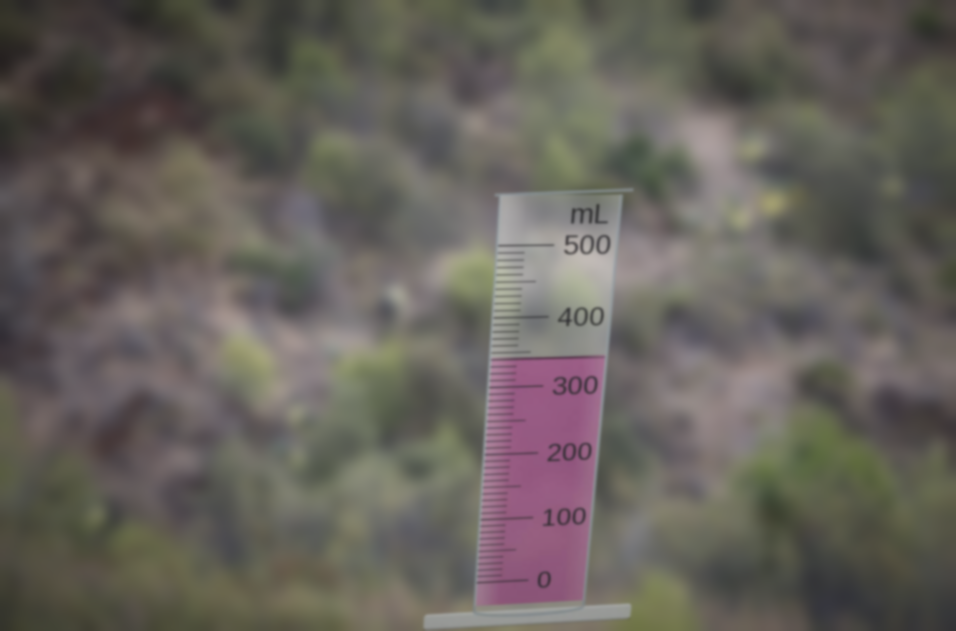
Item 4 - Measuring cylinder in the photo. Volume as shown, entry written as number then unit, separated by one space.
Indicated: 340 mL
